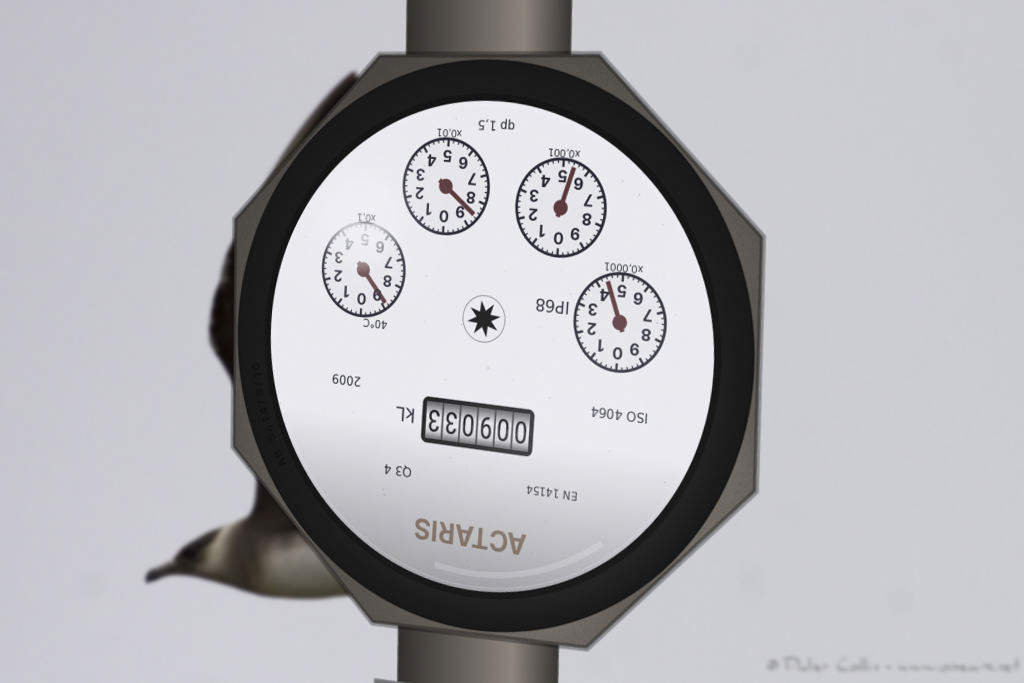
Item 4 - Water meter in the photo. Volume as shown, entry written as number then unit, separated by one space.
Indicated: 9033.8854 kL
